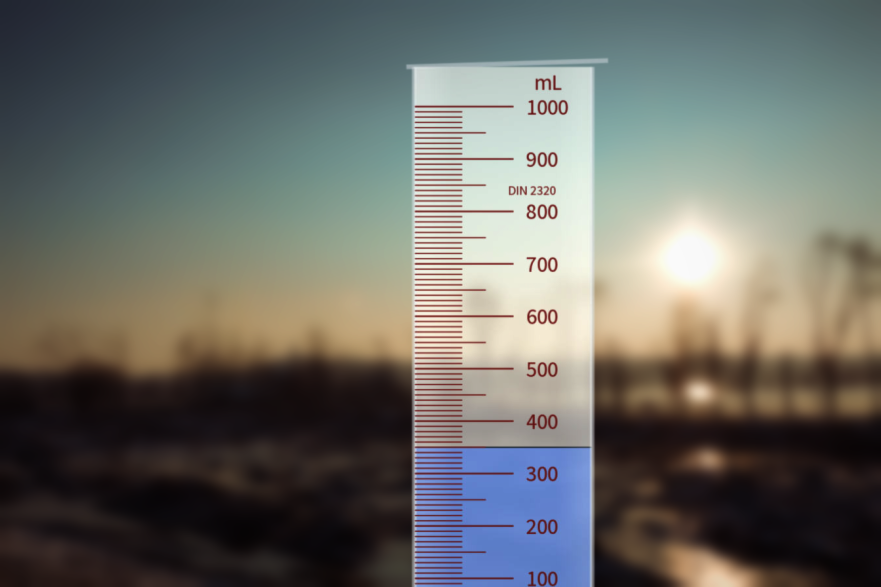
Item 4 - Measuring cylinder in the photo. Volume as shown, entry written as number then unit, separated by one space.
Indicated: 350 mL
